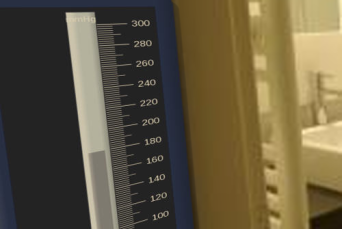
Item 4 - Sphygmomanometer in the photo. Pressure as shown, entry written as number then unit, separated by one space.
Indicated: 180 mmHg
